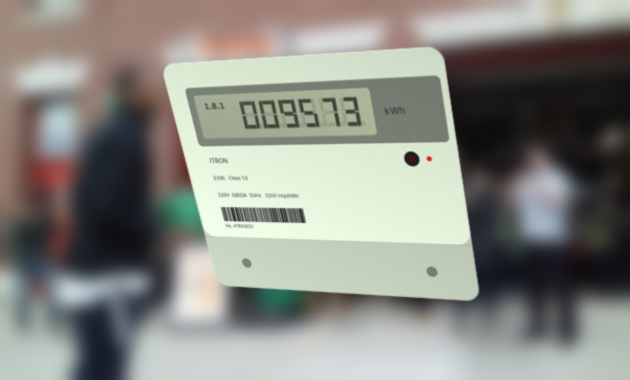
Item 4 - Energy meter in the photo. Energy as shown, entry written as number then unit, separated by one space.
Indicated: 9573 kWh
